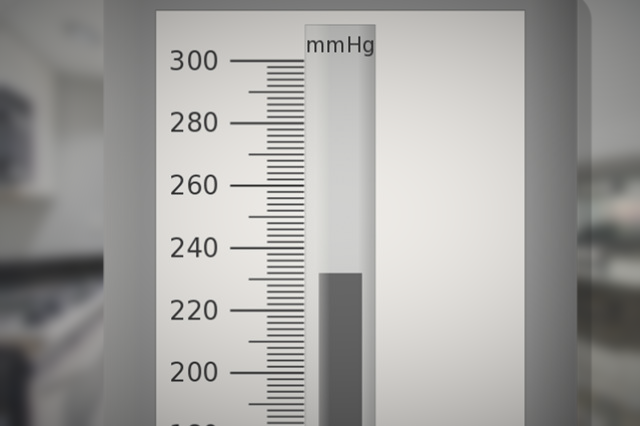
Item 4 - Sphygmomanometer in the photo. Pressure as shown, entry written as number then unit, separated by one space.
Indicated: 232 mmHg
